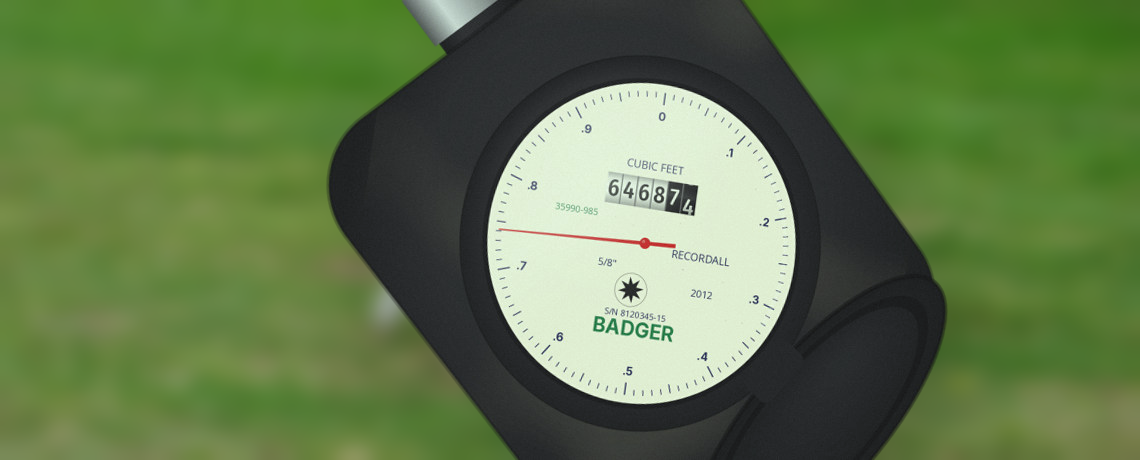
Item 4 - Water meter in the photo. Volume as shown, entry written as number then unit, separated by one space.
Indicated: 646873.74 ft³
